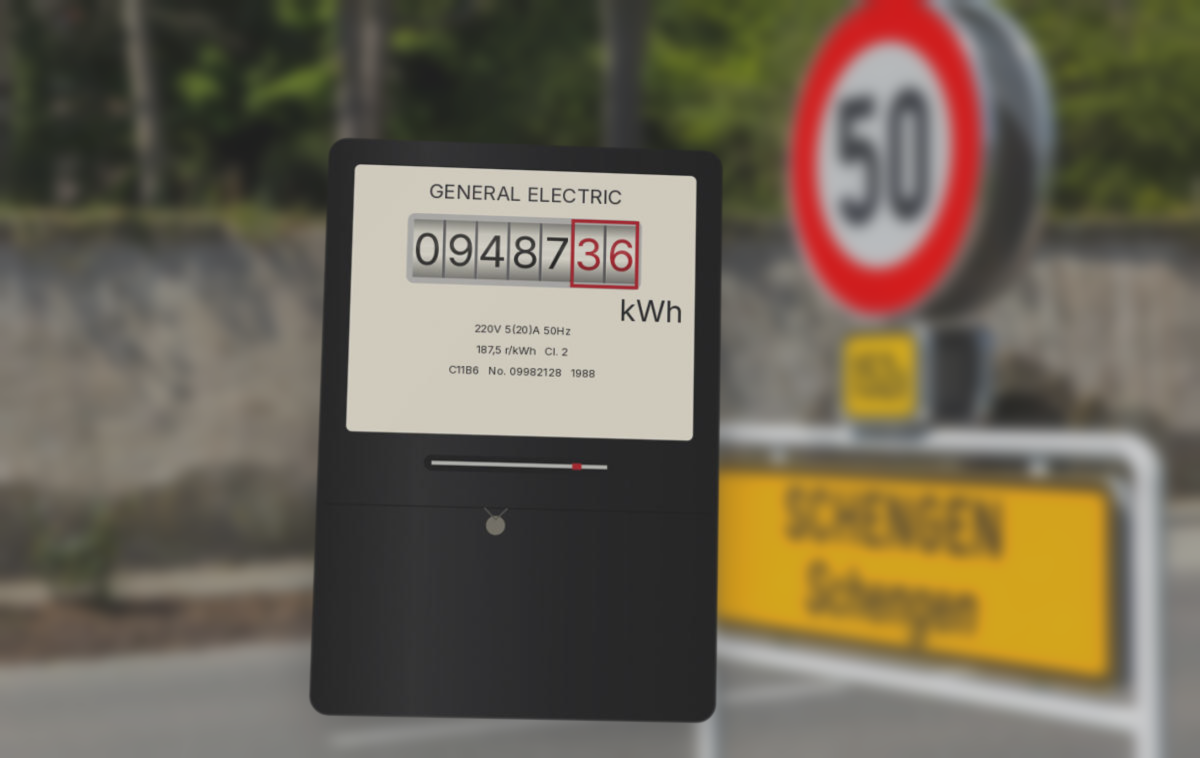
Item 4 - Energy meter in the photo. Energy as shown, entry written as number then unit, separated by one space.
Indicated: 9487.36 kWh
